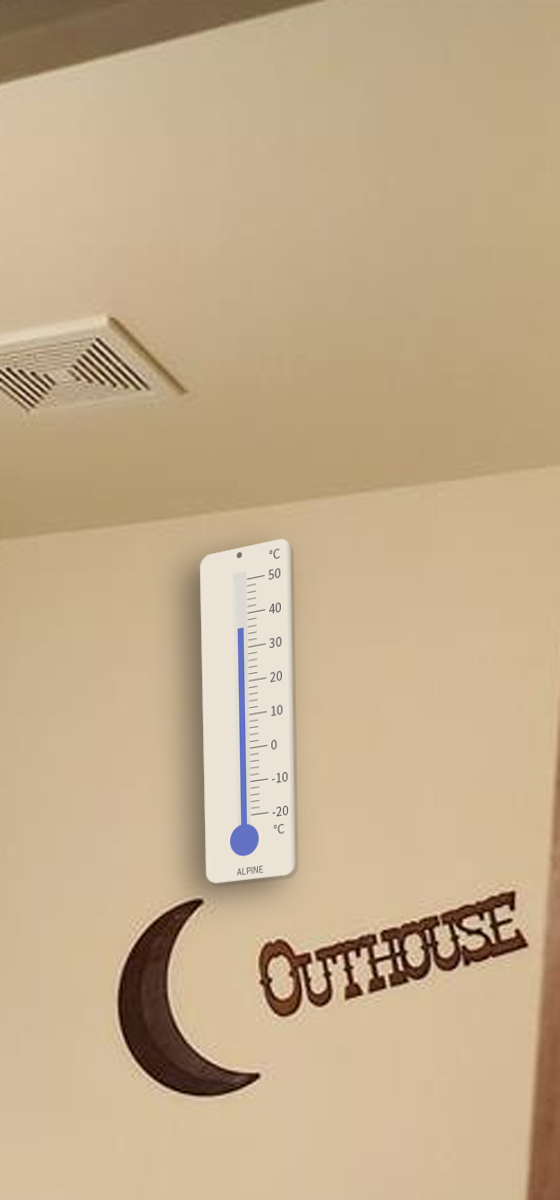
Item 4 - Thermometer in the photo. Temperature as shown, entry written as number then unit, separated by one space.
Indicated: 36 °C
